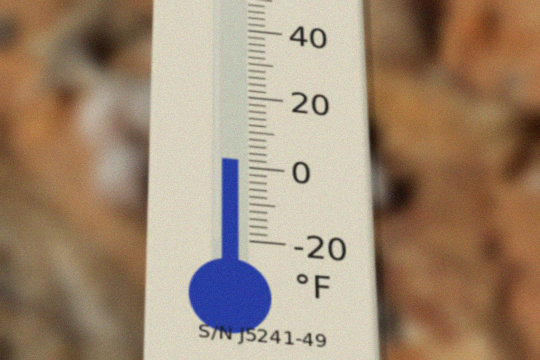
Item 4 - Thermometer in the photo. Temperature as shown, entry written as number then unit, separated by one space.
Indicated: 2 °F
